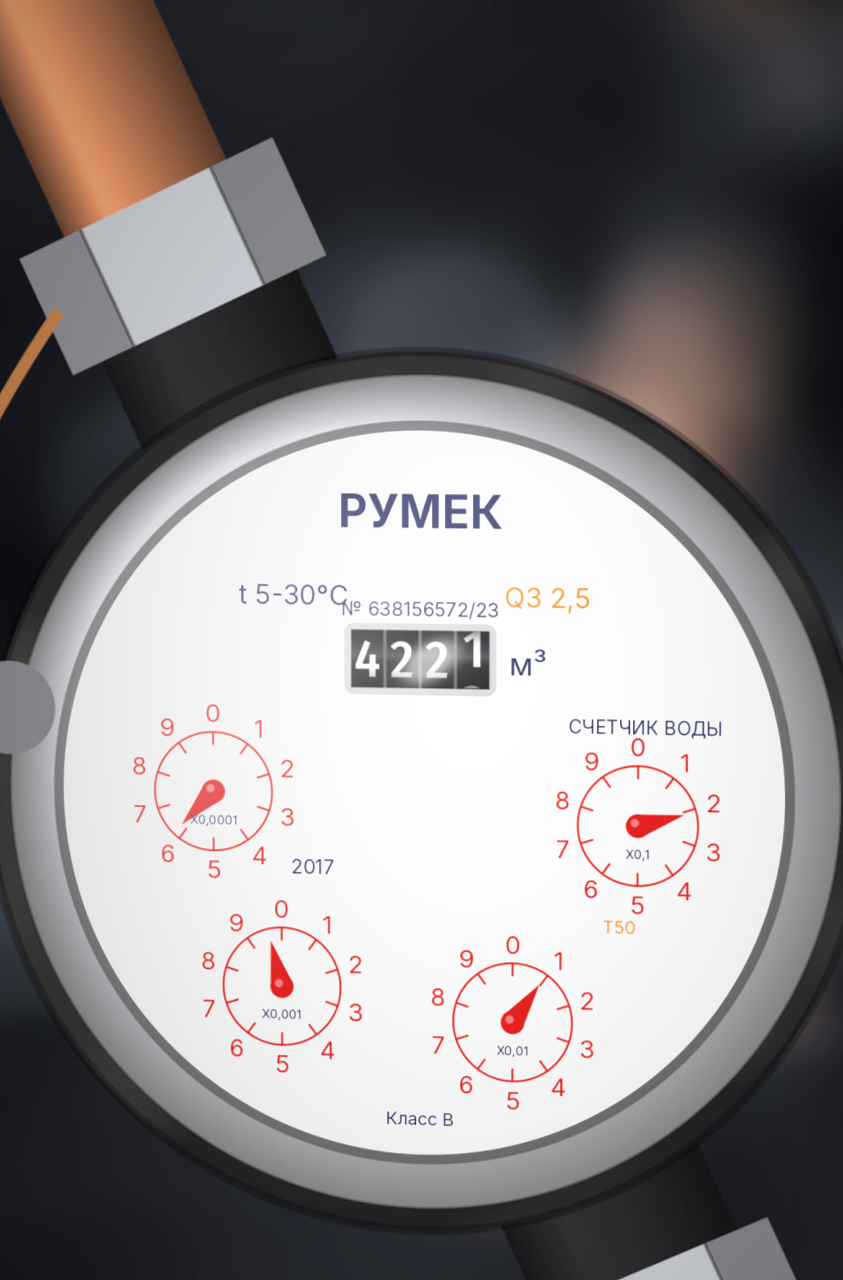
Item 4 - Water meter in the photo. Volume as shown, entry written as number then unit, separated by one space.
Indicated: 4221.2096 m³
